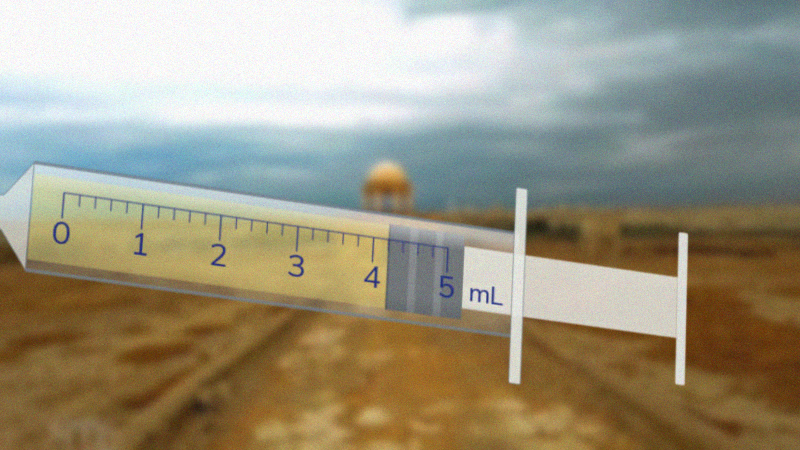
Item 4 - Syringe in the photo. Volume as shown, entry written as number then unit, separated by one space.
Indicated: 4.2 mL
